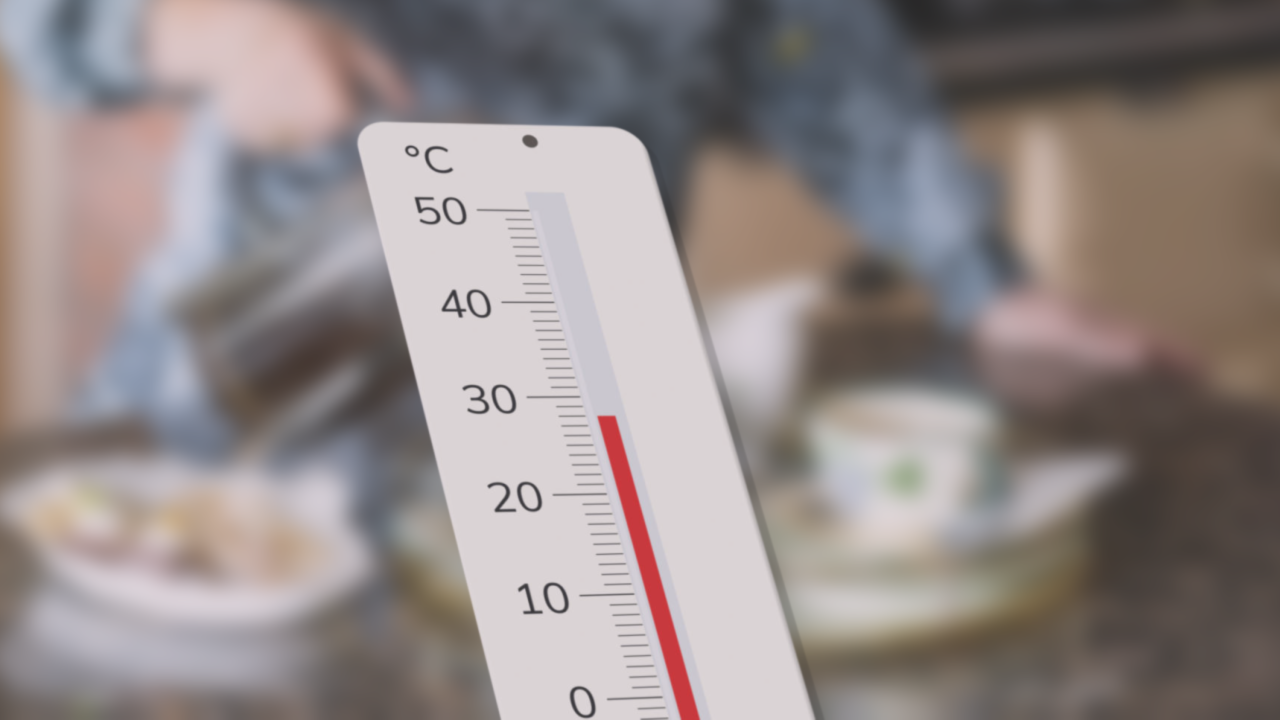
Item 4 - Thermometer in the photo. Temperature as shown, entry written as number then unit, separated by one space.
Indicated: 28 °C
